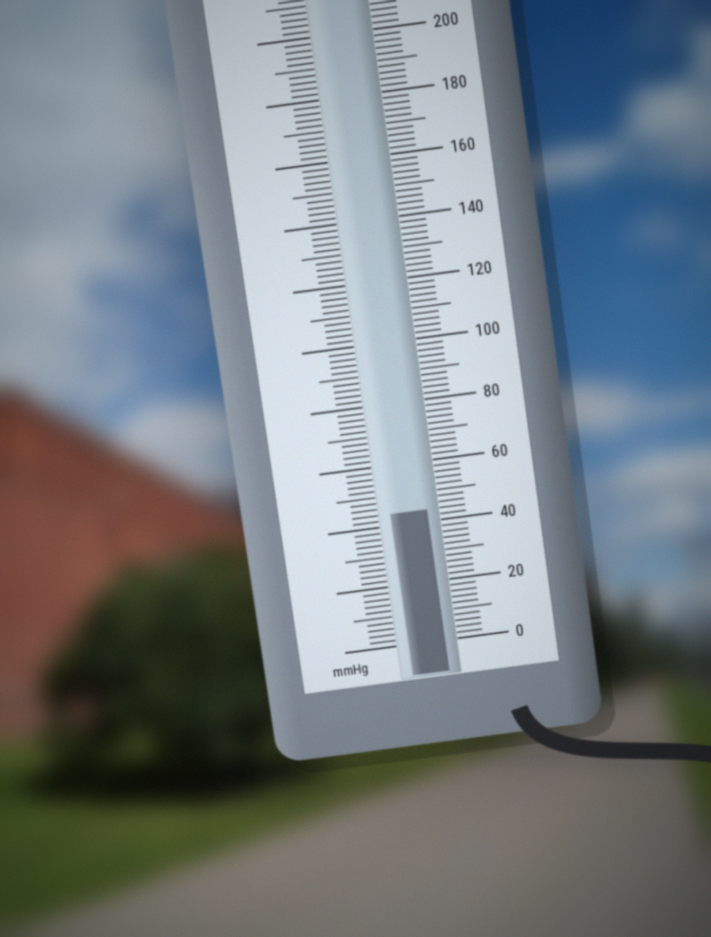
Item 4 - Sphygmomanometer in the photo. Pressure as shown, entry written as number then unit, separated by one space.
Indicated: 44 mmHg
